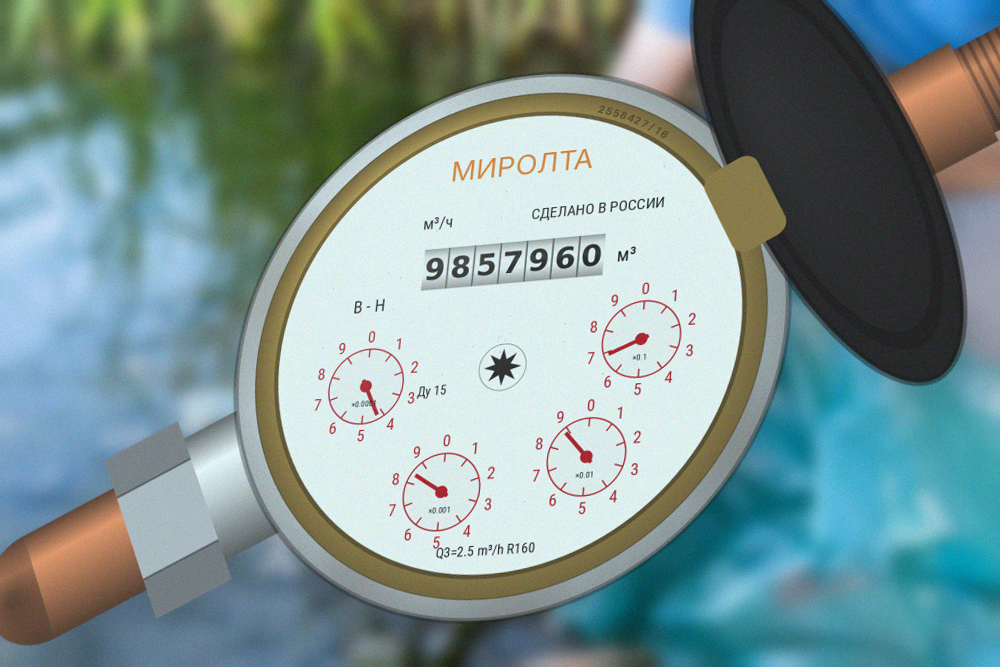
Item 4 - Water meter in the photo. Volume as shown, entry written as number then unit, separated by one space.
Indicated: 9857960.6884 m³
